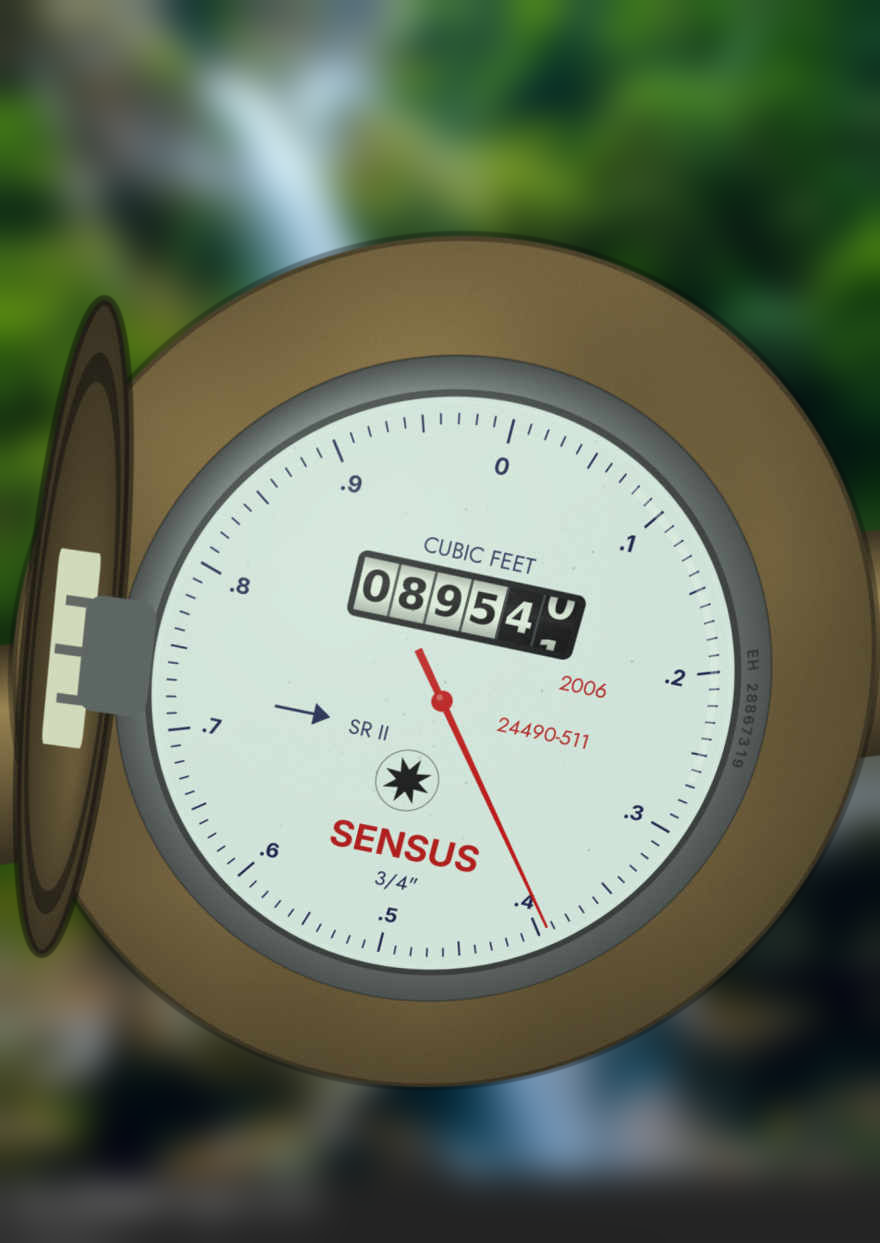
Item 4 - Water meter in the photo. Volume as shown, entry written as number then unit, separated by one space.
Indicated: 89540.39 ft³
